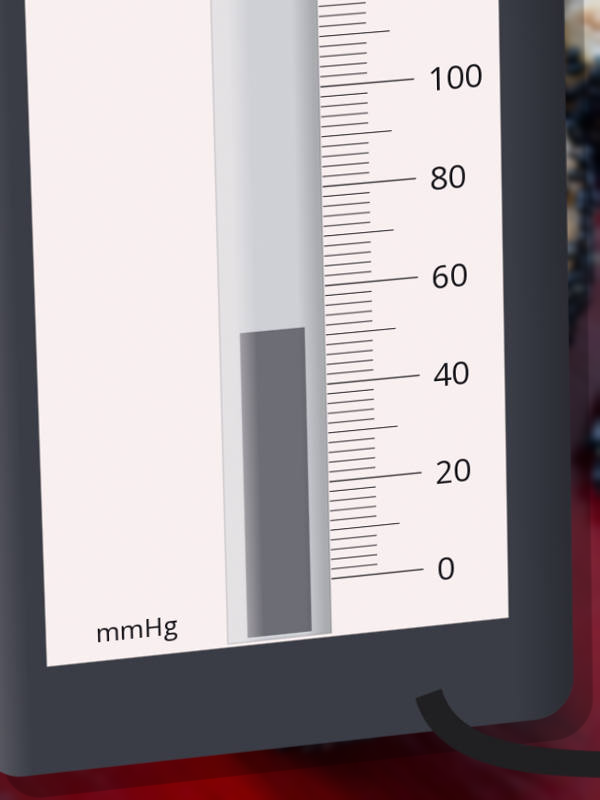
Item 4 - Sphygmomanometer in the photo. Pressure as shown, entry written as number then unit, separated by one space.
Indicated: 52 mmHg
